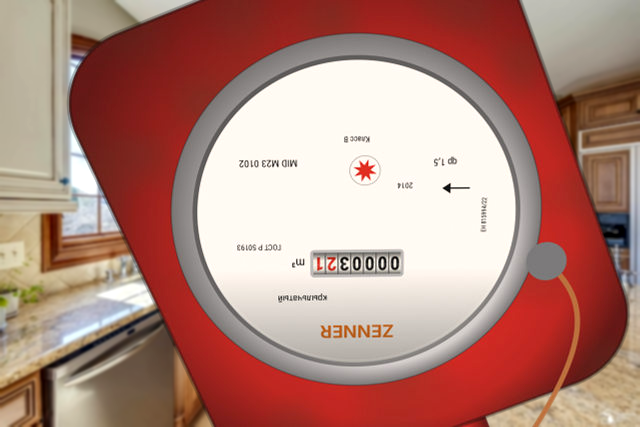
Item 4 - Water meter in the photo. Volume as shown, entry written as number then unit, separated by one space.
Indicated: 3.21 m³
